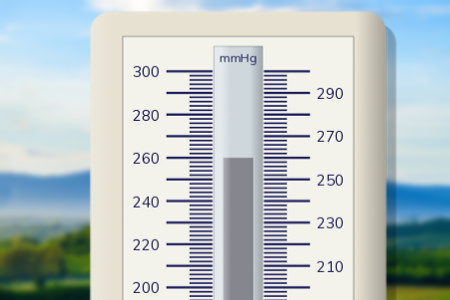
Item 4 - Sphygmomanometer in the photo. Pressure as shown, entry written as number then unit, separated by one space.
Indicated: 260 mmHg
